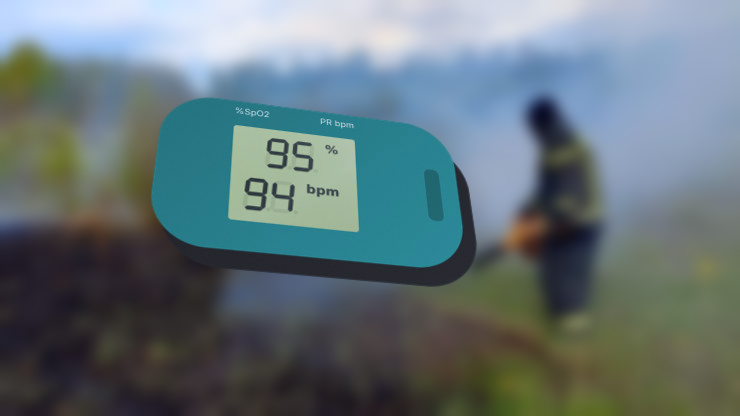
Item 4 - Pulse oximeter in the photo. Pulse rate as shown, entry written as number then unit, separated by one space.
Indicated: 94 bpm
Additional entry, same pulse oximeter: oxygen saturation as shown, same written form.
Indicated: 95 %
